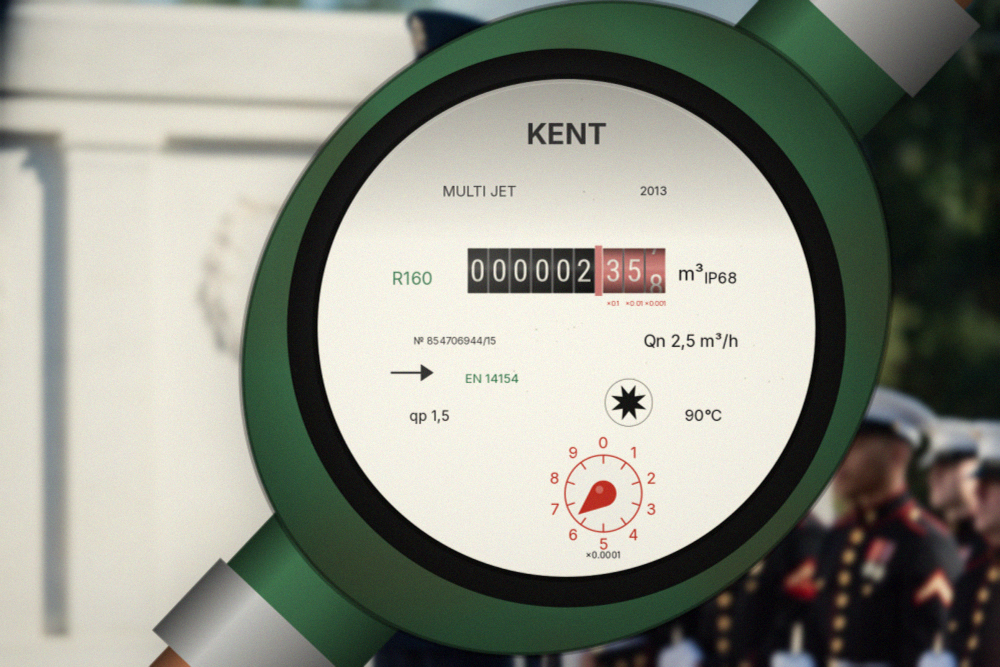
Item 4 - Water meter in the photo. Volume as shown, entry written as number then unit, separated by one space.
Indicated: 2.3576 m³
